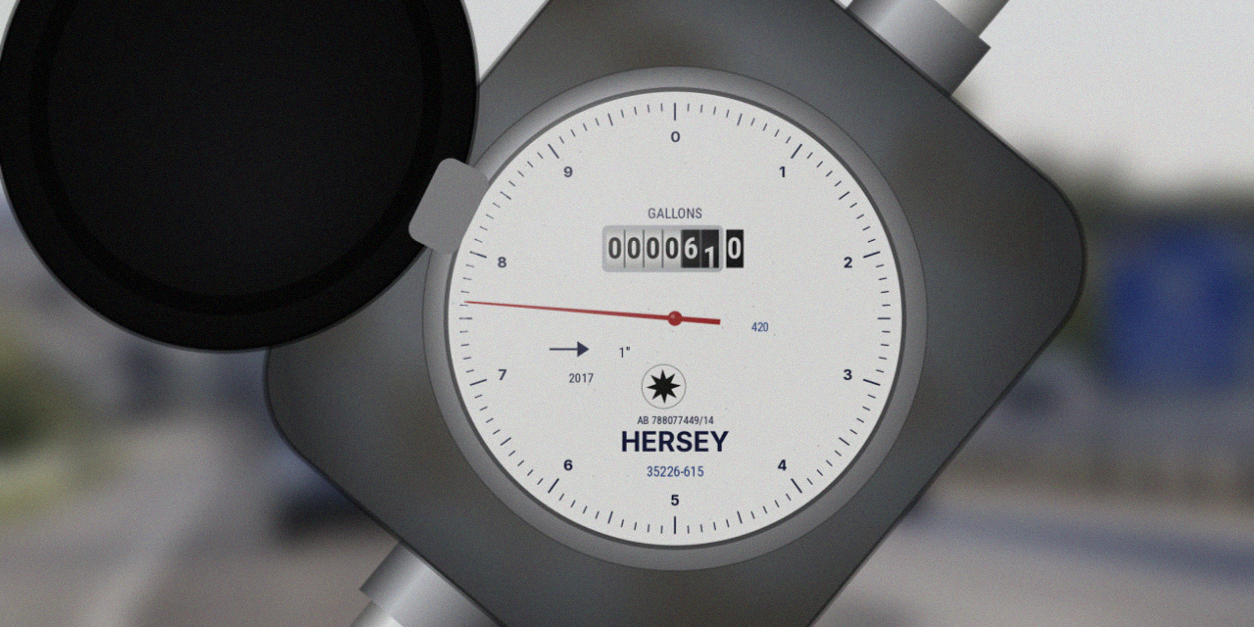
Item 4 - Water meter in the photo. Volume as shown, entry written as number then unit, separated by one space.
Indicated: 607.6 gal
